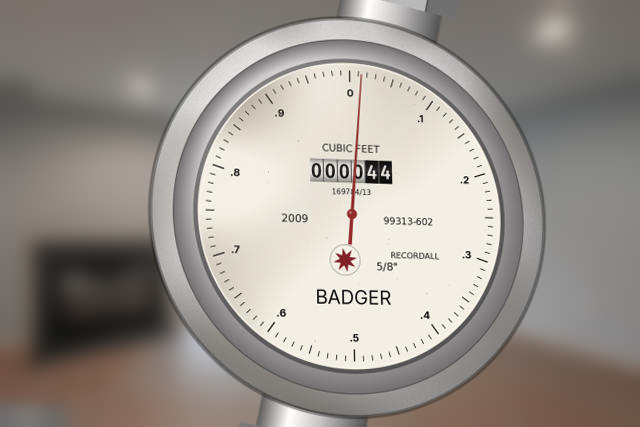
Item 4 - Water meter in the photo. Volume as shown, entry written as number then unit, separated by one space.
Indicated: 44.01 ft³
